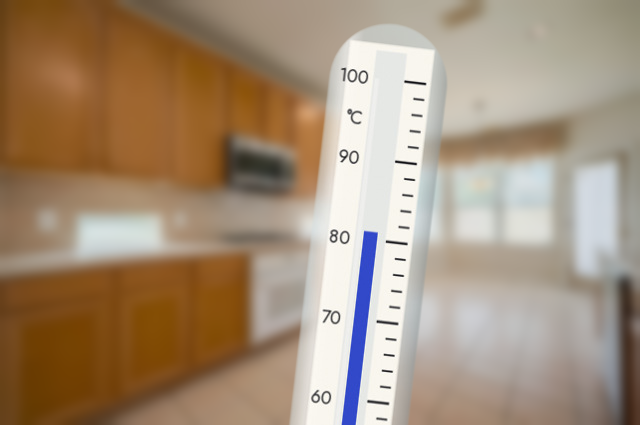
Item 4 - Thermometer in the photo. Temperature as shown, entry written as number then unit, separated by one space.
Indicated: 81 °C
